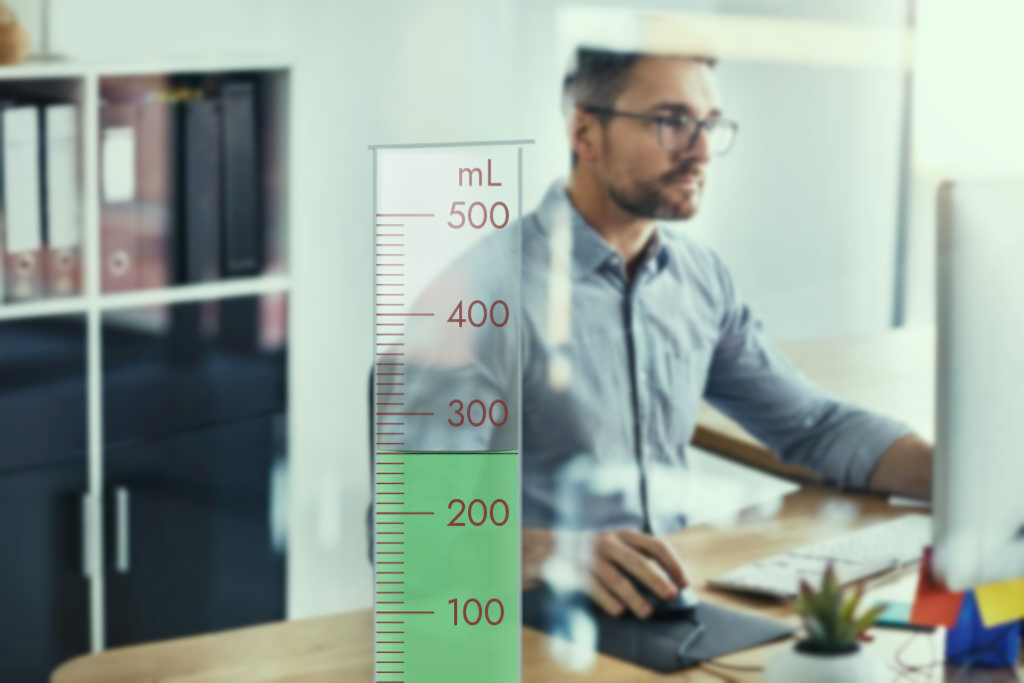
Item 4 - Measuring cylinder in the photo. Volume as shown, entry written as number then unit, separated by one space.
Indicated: 260 mL
